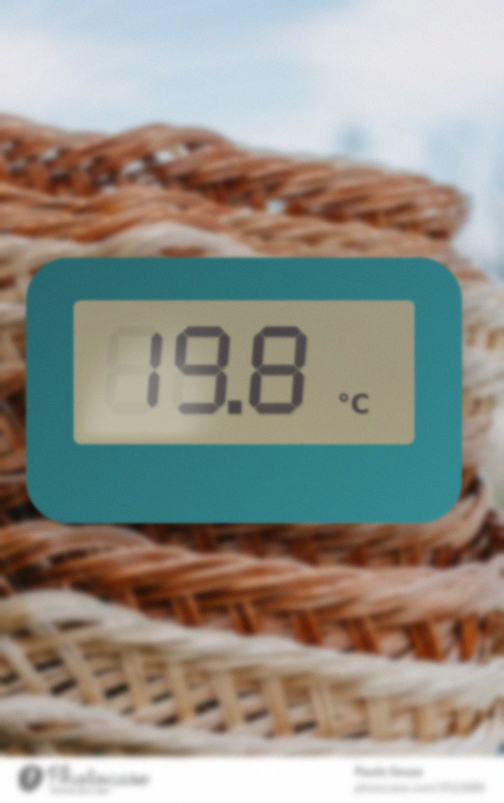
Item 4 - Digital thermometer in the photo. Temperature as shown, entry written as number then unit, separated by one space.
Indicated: 19.8 °C
